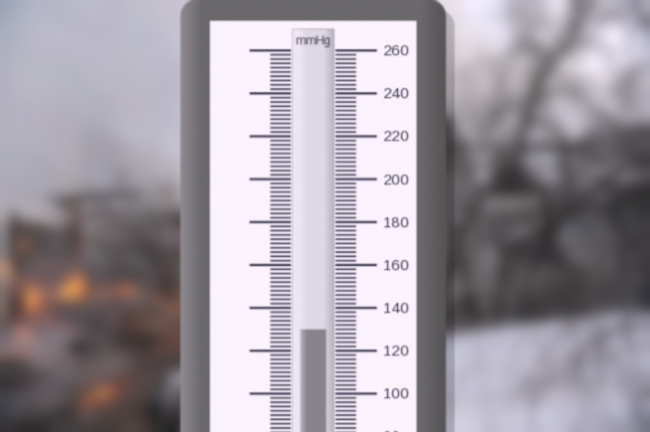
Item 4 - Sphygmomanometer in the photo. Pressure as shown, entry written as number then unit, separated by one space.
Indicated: 130 mmHg
